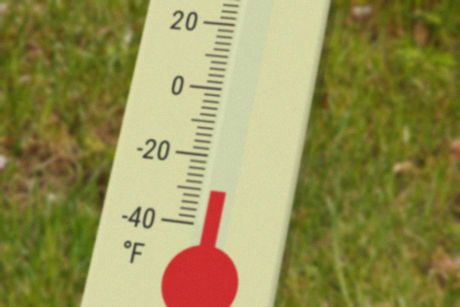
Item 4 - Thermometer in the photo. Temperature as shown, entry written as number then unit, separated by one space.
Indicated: -30 °F
